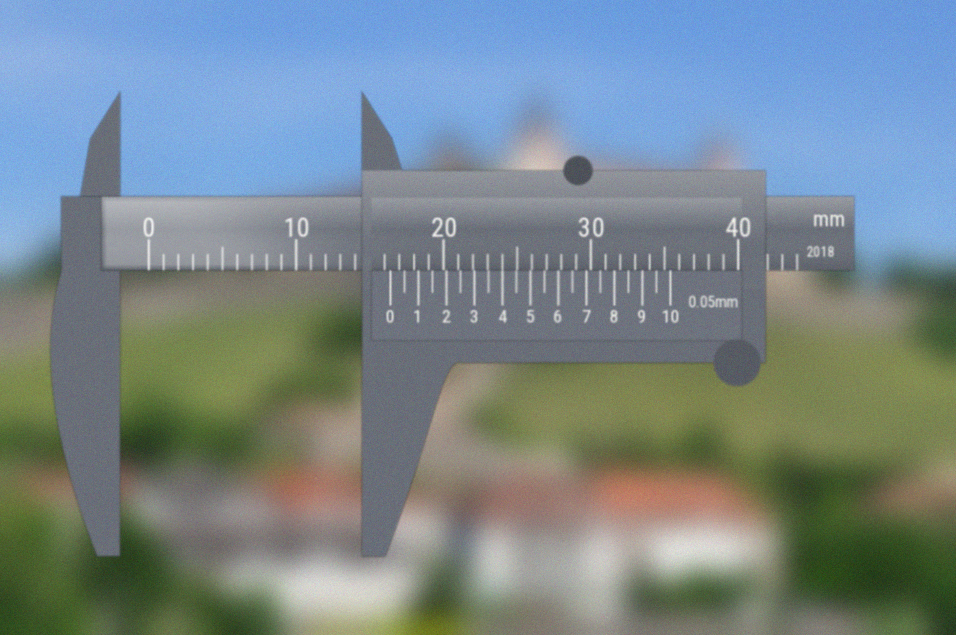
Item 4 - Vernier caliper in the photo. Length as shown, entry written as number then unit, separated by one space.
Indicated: 16.4 mm
